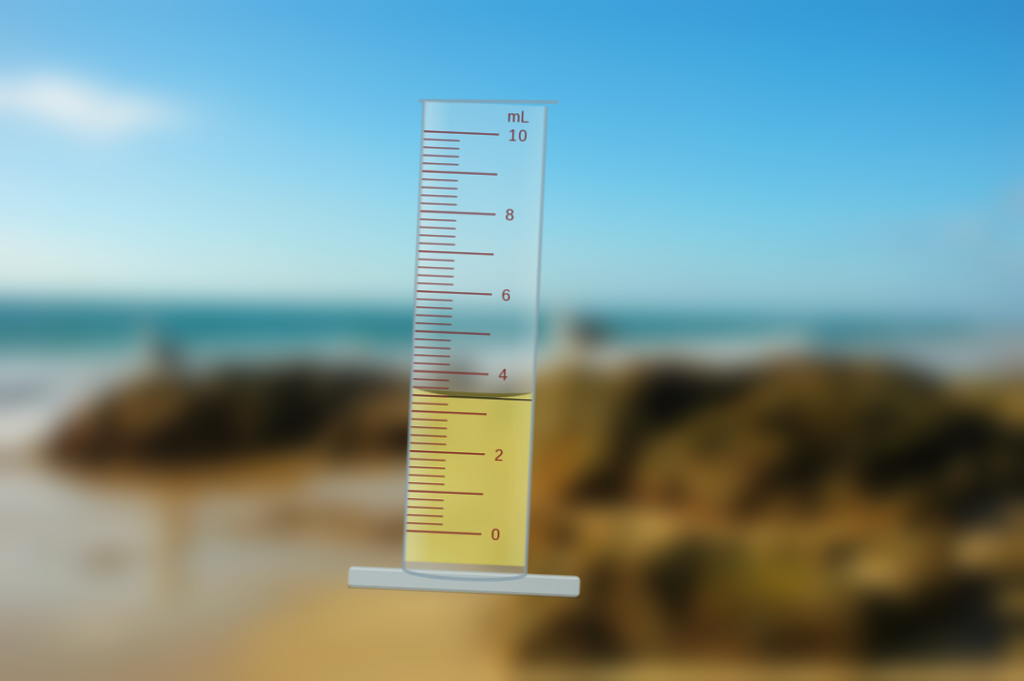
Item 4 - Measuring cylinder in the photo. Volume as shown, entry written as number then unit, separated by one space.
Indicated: 3.4 mL
